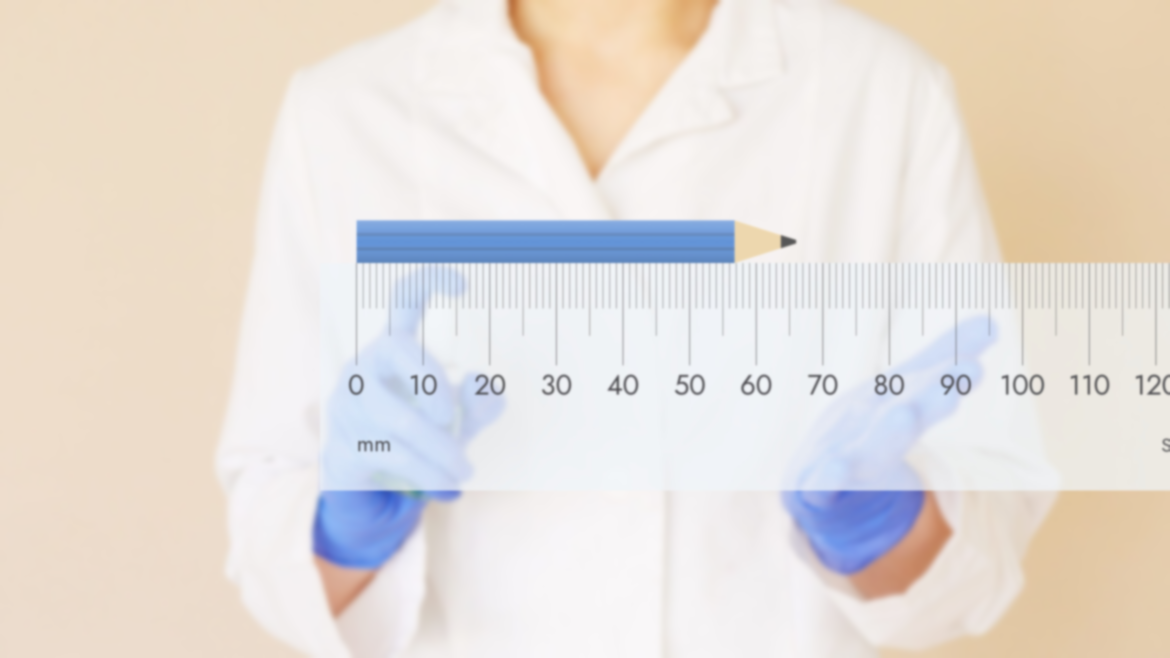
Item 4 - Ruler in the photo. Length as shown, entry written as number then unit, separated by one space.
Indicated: 66 mm
